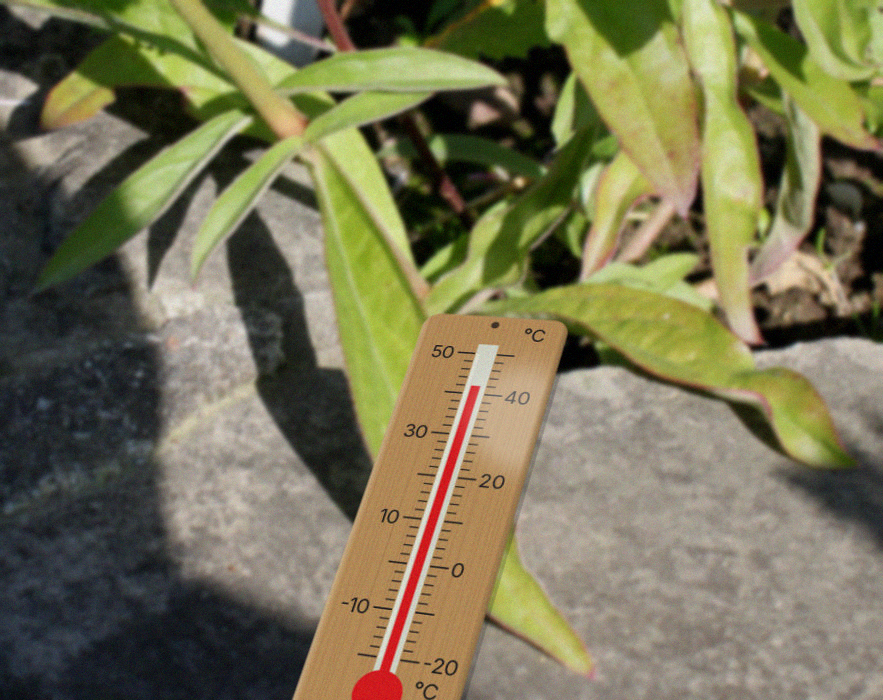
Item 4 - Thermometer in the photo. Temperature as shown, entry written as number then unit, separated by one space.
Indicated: 42 °C
